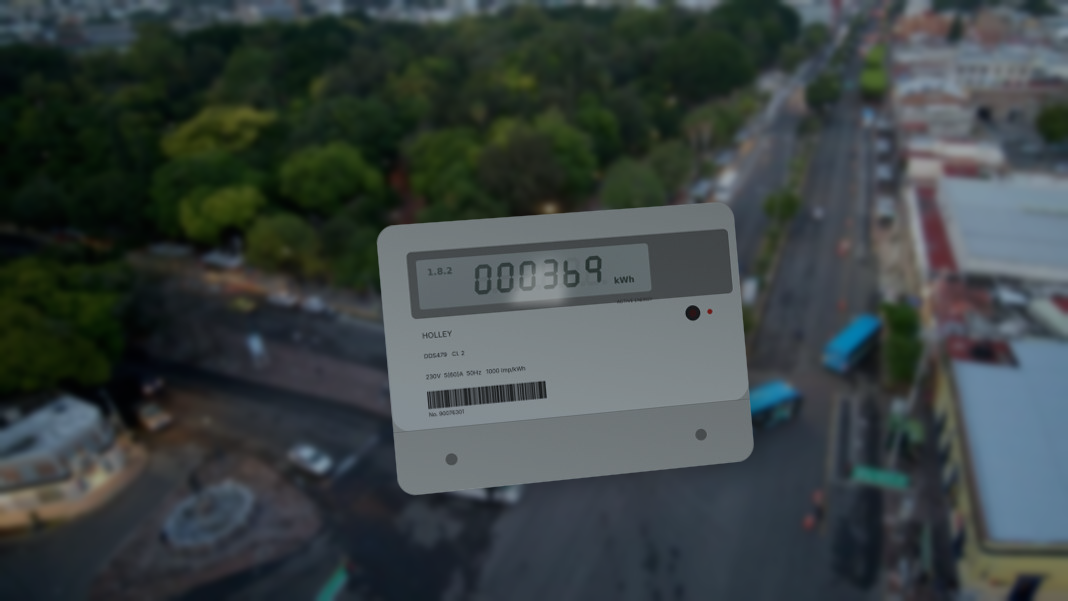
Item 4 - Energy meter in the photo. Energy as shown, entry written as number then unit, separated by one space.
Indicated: 369 kWh
